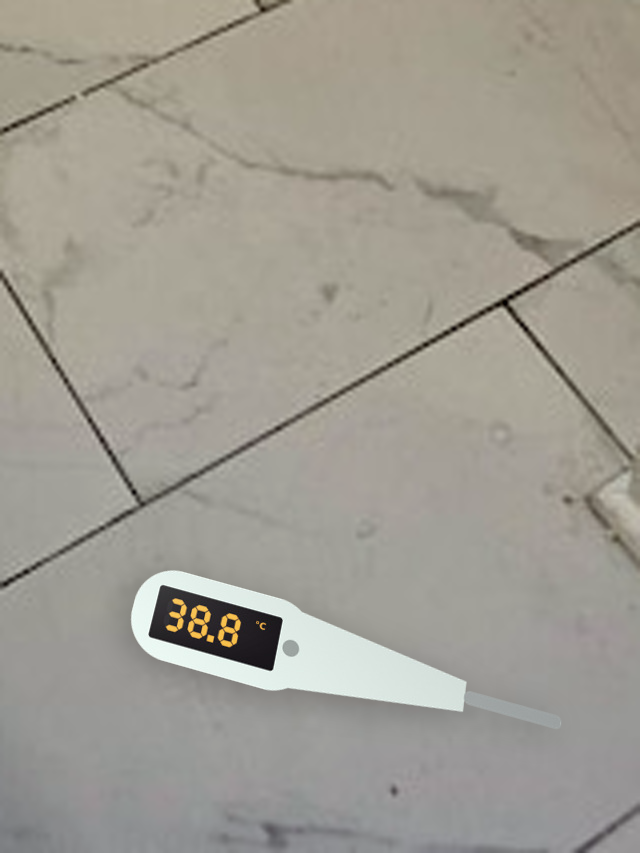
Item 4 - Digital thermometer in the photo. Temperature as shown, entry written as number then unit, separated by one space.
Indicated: 38.8 °C
